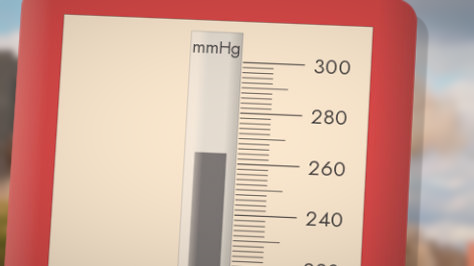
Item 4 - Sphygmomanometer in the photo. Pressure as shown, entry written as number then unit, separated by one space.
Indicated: 264 mmHg
